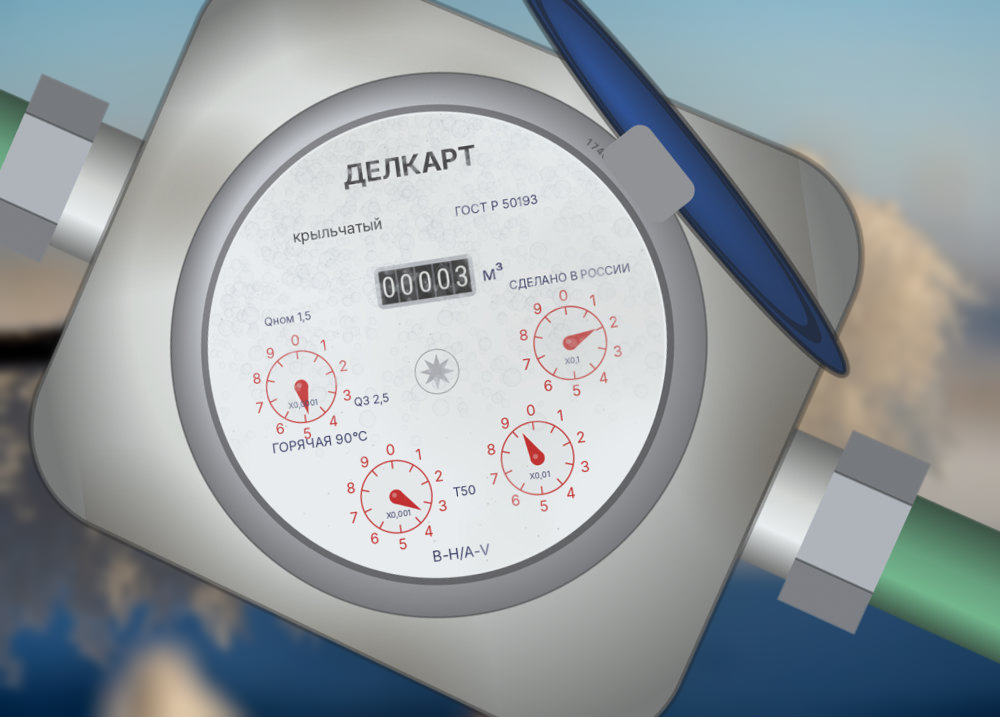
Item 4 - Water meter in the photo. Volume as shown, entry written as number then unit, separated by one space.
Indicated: 3.1934 m³
